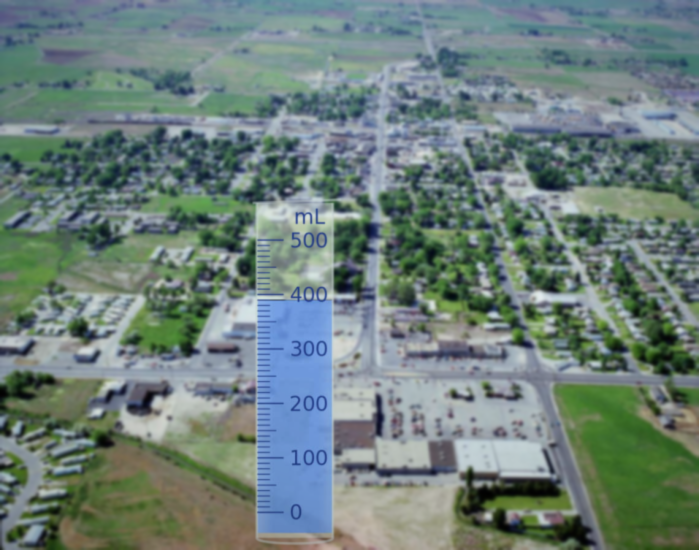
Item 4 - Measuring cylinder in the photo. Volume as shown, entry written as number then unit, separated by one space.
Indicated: 390 mL
